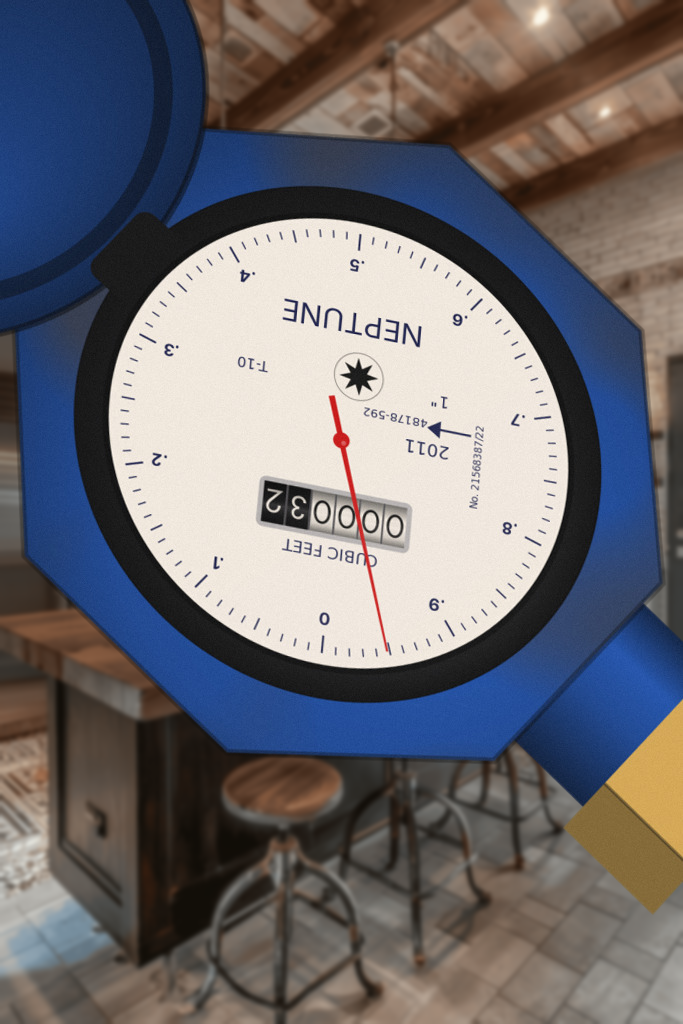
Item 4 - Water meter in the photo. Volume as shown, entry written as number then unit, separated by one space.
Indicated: 31.95 ft³
